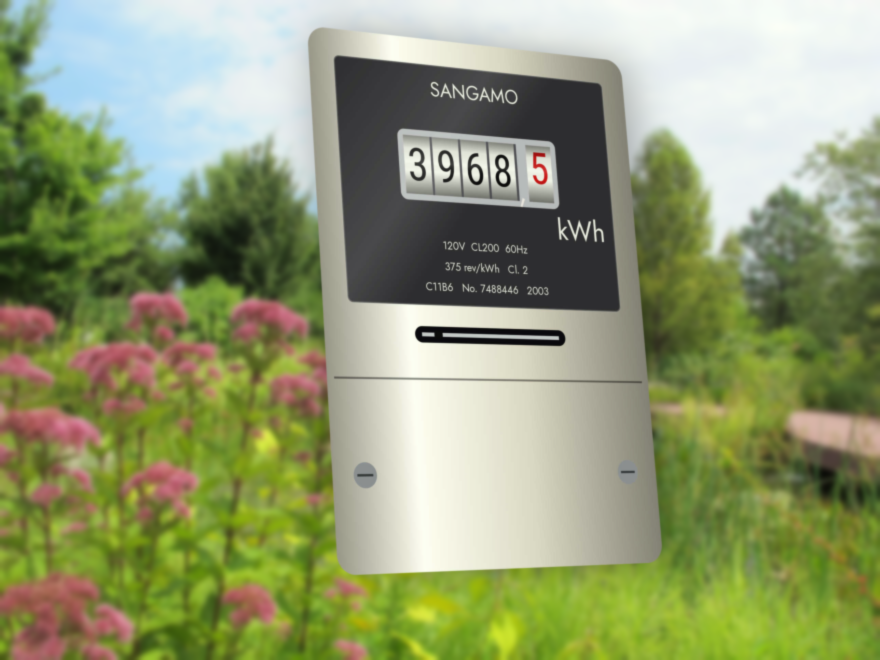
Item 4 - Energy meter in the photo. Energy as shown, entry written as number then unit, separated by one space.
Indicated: 3968.5 kWh
